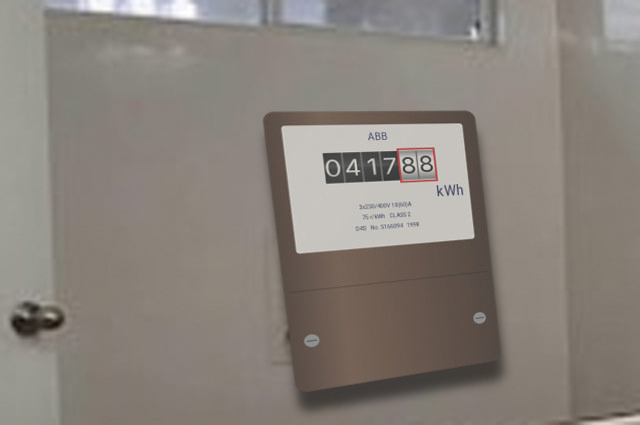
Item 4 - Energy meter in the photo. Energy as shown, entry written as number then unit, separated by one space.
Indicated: 417.88 kWh
